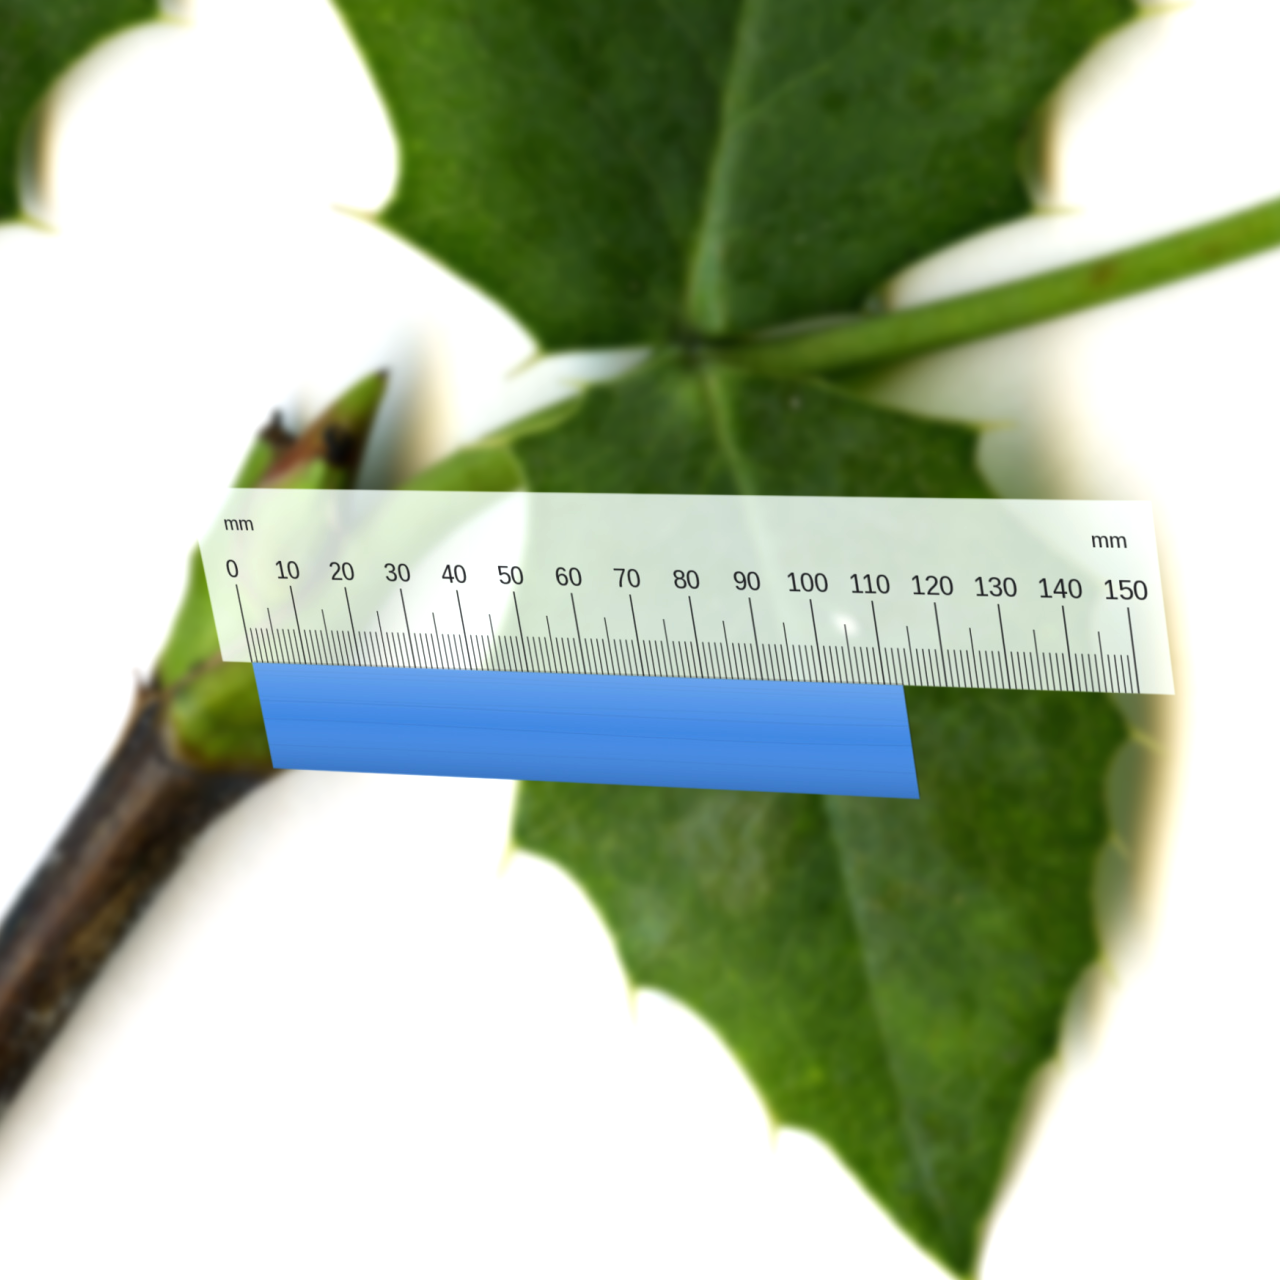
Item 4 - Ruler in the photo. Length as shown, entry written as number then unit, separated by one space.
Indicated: 113 mm
